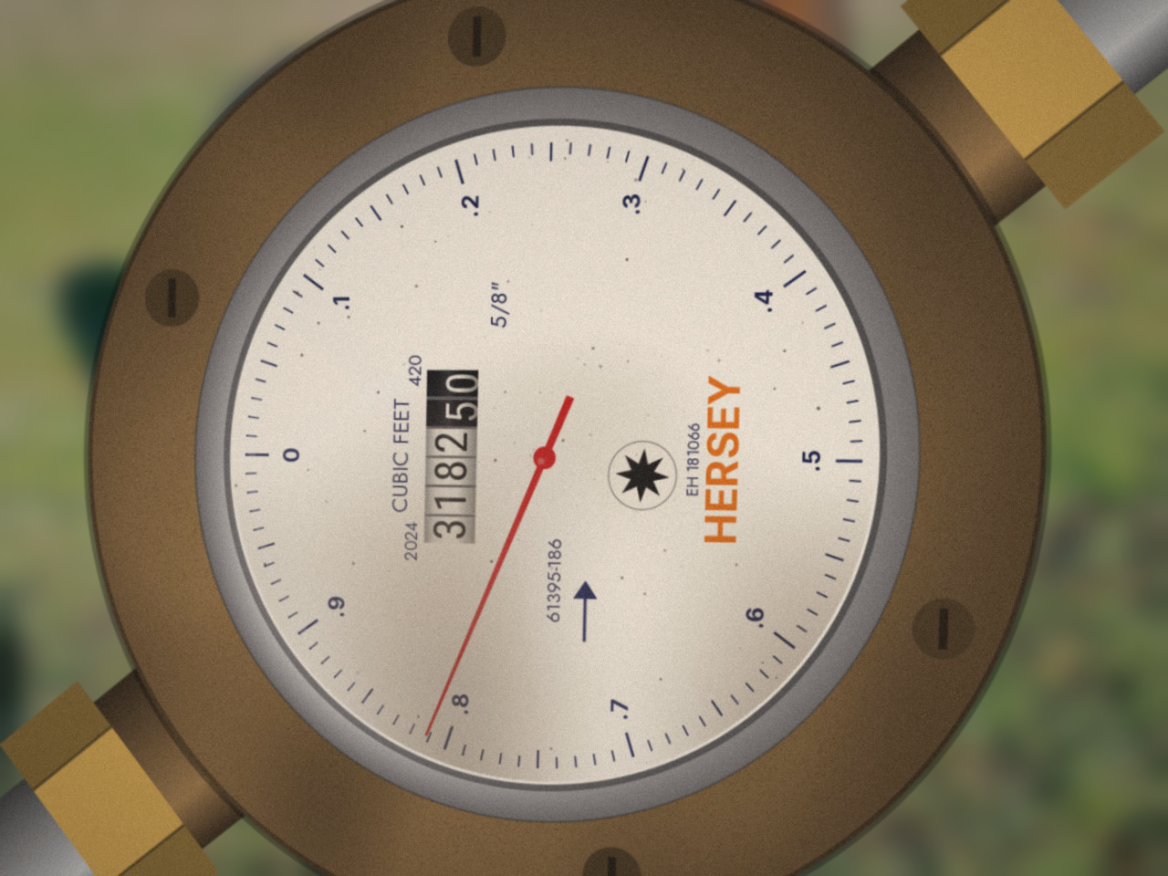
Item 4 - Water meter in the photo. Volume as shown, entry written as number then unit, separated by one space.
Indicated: 318249.81 ft³
